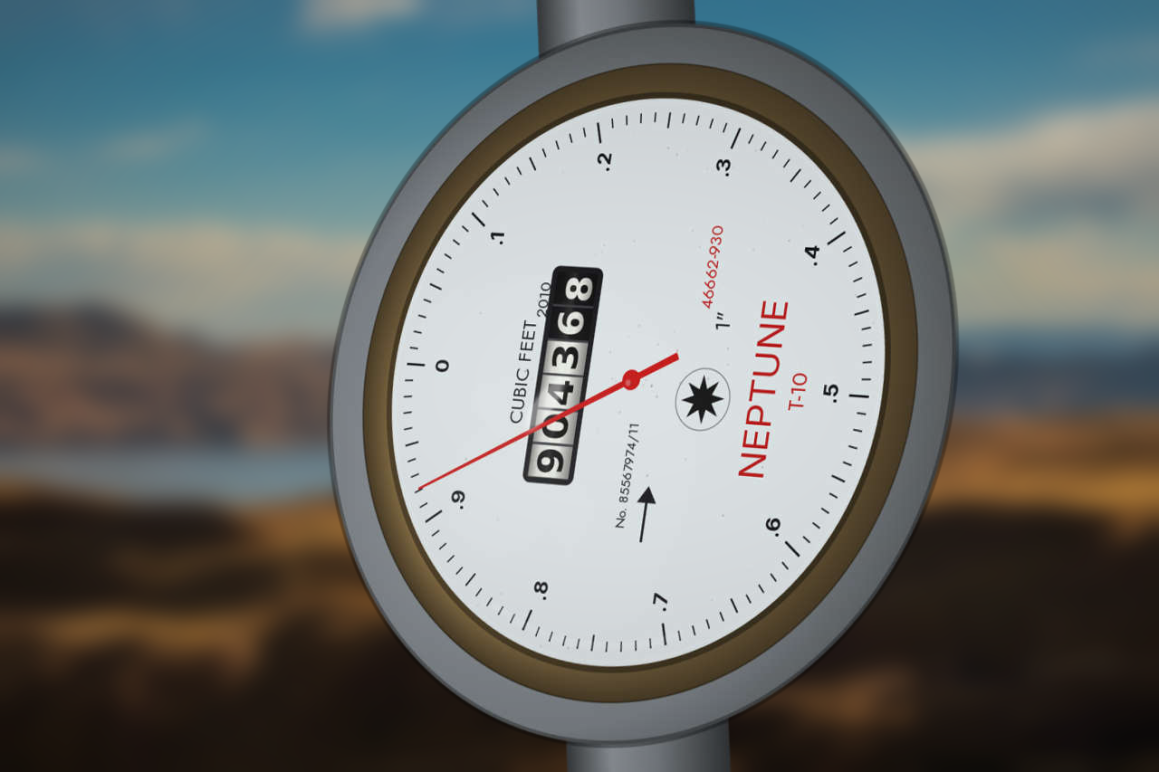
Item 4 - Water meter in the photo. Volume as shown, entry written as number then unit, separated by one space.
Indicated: 904367.92 ft³
